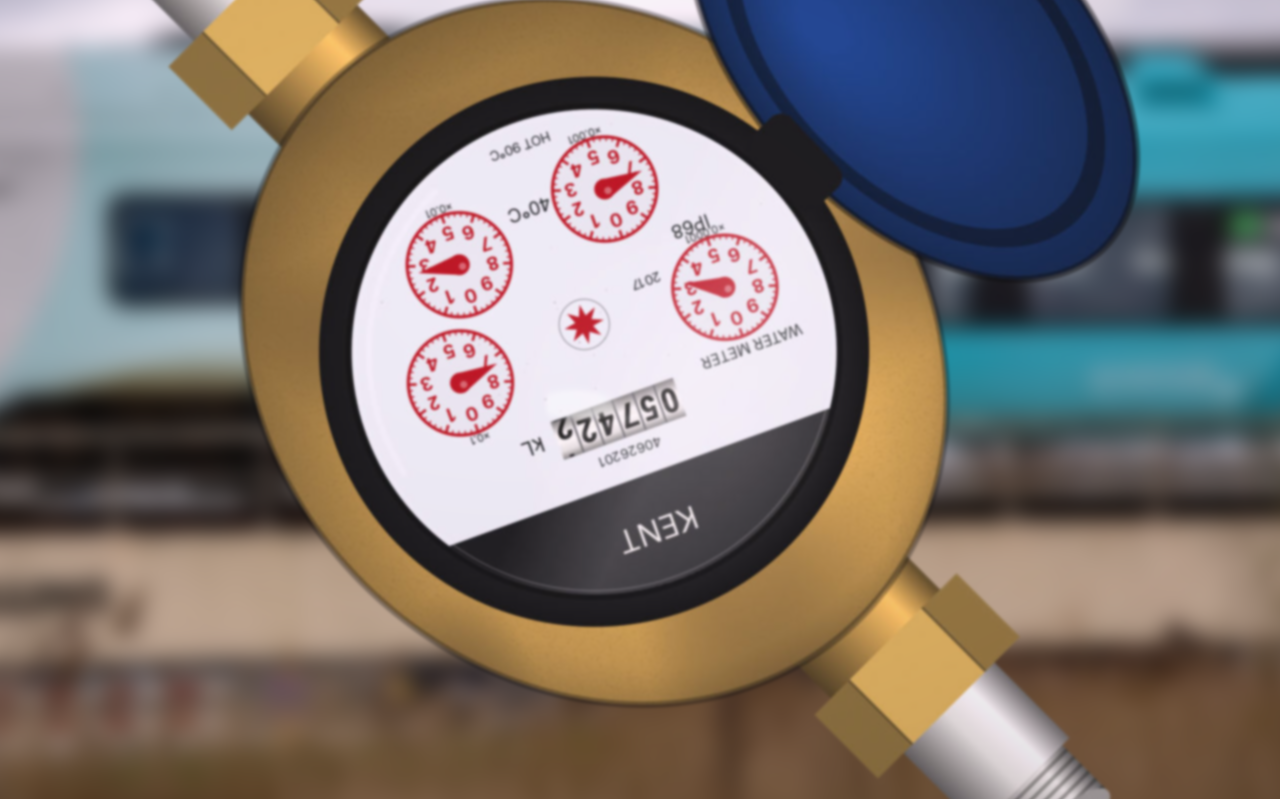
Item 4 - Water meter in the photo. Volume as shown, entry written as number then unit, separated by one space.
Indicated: 57421.7273 kL
